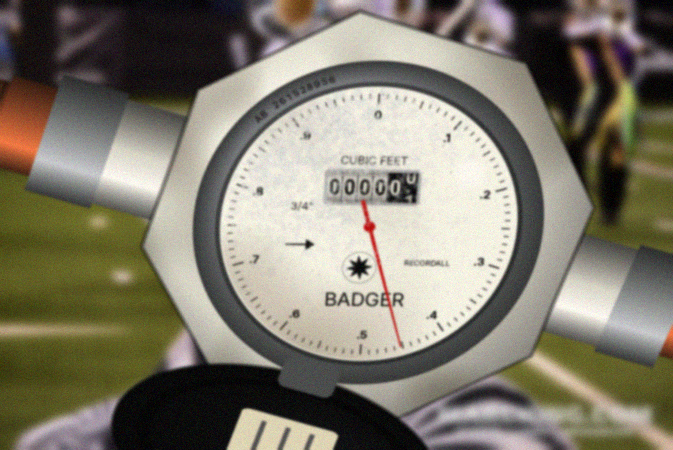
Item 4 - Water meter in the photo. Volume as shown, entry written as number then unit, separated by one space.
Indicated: 0.45 ft³
